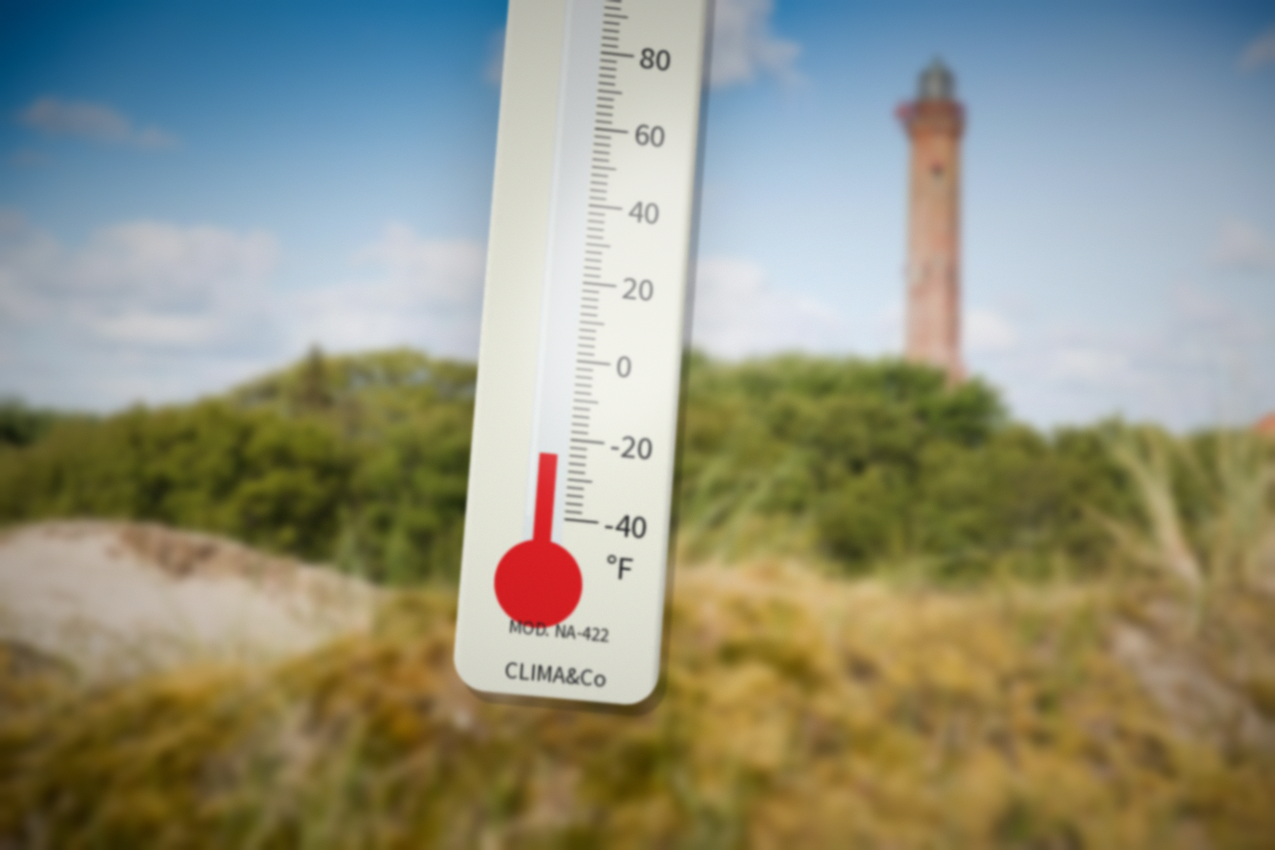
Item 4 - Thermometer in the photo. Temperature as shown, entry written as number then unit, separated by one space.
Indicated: -24 °F
